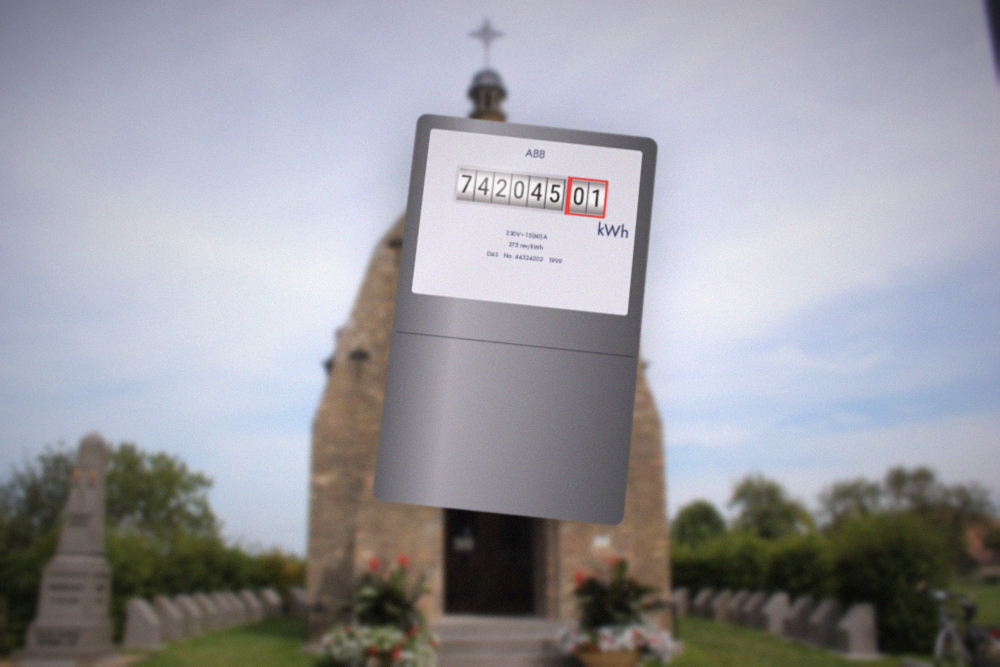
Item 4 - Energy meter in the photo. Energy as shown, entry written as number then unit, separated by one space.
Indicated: 742045.01 kWh
